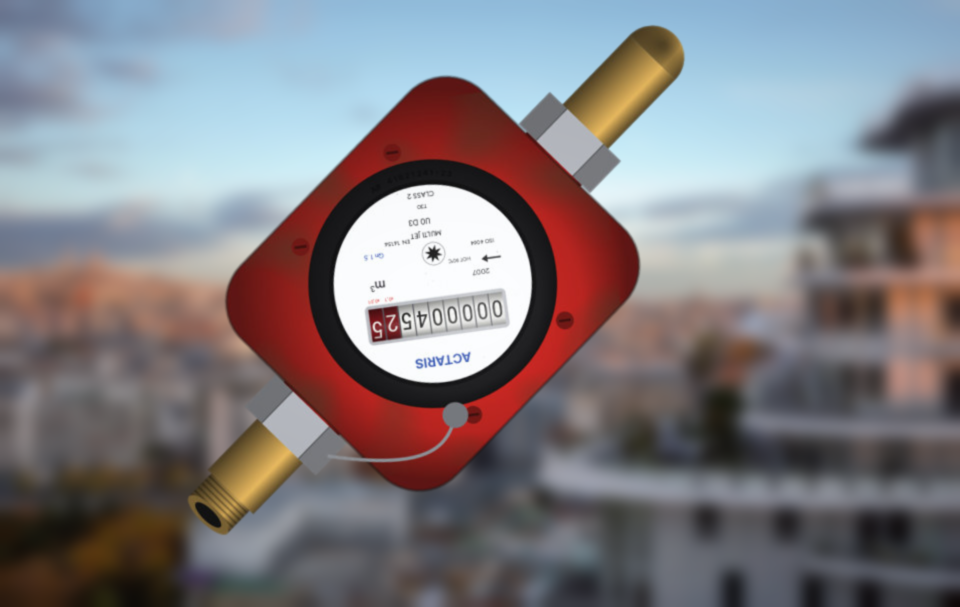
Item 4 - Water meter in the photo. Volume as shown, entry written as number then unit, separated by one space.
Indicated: 45.25 m³
